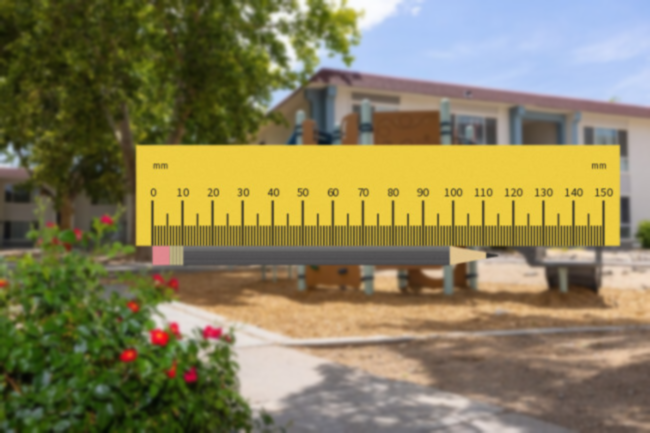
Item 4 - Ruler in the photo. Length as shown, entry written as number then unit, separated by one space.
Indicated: 115 mm
